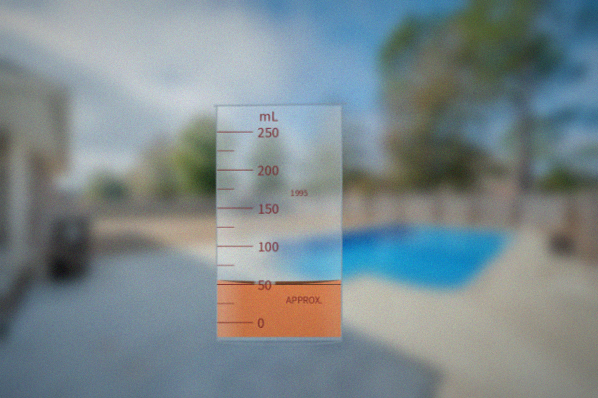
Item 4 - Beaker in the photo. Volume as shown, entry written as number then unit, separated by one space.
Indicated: 50 mL
